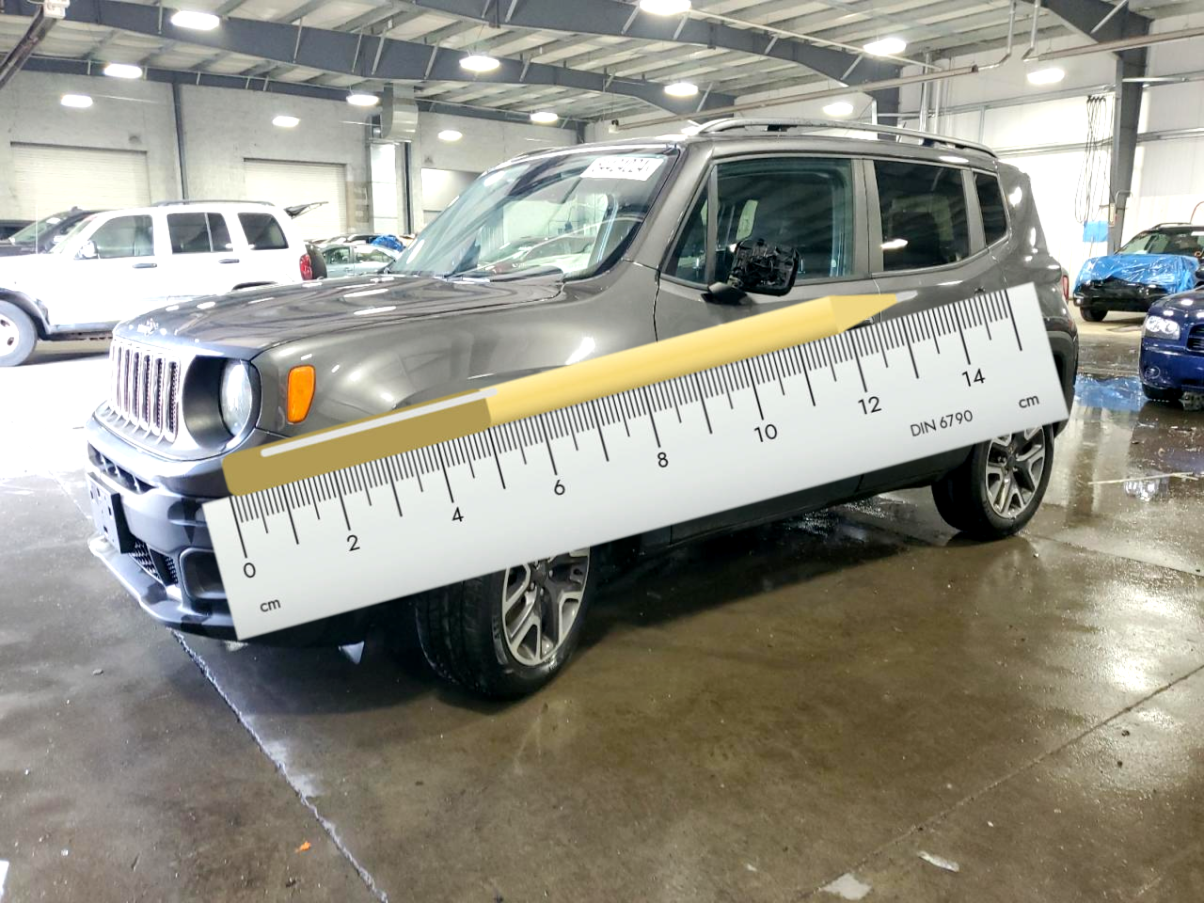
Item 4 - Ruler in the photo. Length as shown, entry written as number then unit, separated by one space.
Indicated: 13.4 cm
